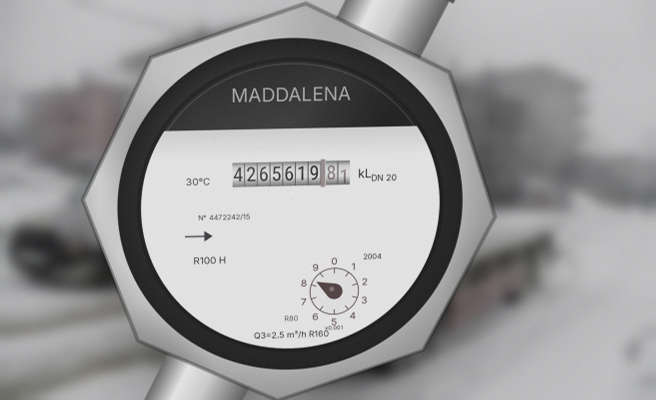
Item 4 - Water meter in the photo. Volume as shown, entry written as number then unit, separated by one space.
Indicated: 4265619.808 kL
